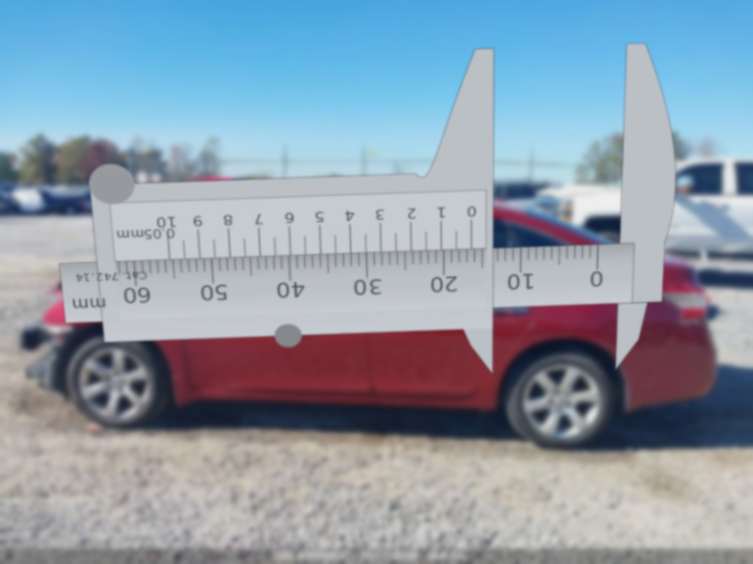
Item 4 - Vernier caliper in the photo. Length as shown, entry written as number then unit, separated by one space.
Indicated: 16.4 mm
